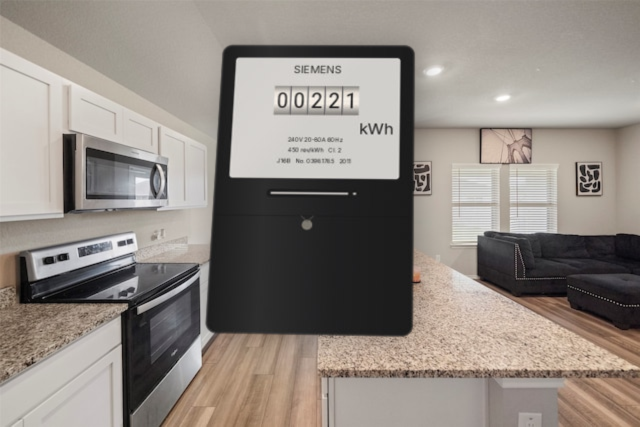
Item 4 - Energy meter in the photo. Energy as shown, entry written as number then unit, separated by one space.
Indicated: 221 kWh
